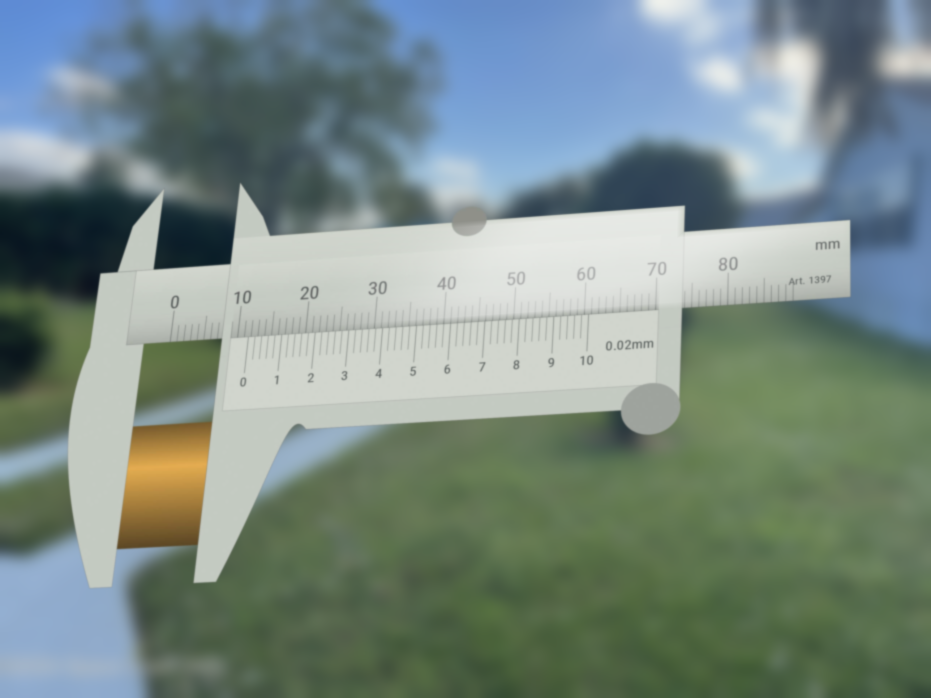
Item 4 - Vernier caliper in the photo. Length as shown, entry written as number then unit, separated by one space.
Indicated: 11.6 mm
